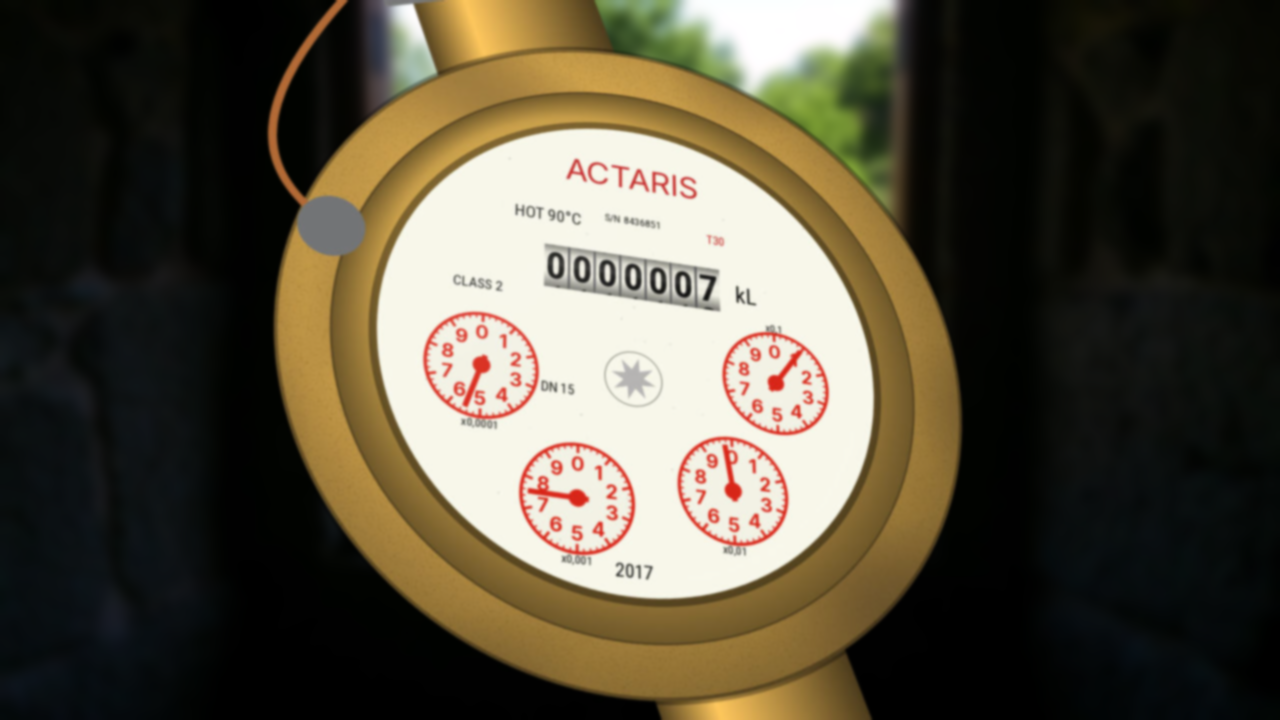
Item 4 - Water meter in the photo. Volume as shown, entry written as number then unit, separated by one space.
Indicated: 7.0975 kL
